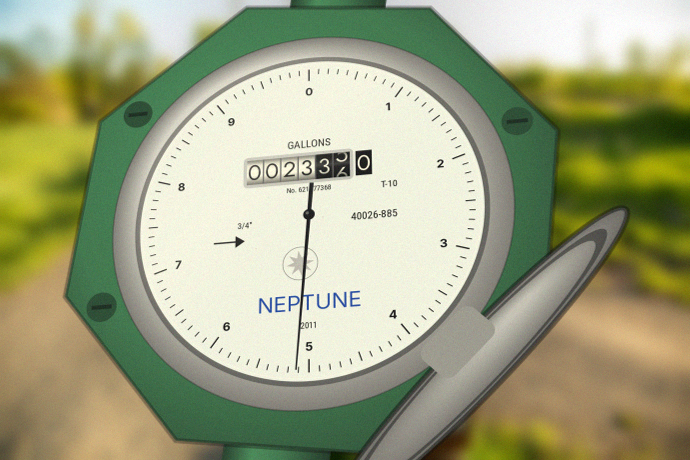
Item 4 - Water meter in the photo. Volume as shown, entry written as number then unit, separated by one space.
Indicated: 23355.1 gal
